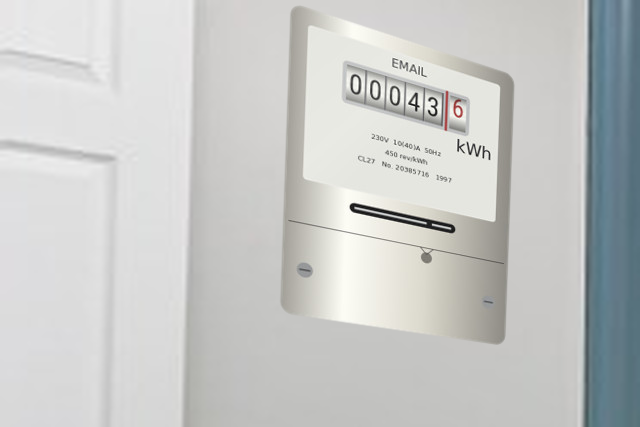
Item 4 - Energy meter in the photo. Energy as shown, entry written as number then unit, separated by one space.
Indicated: 43.6 kWh
